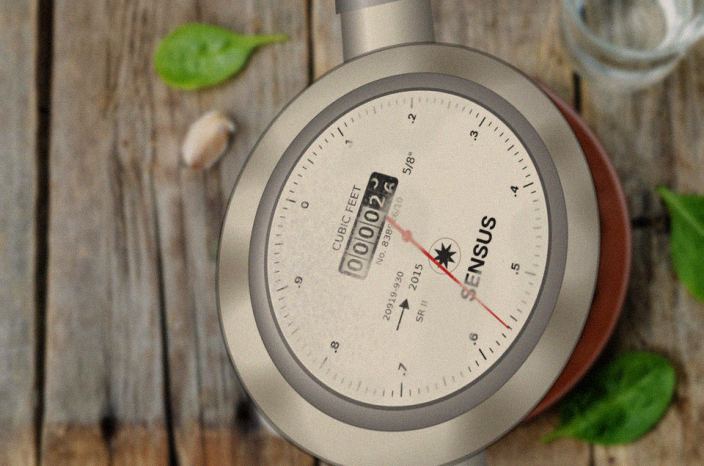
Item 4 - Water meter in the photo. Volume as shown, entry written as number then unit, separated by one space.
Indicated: 25.56 ft³
